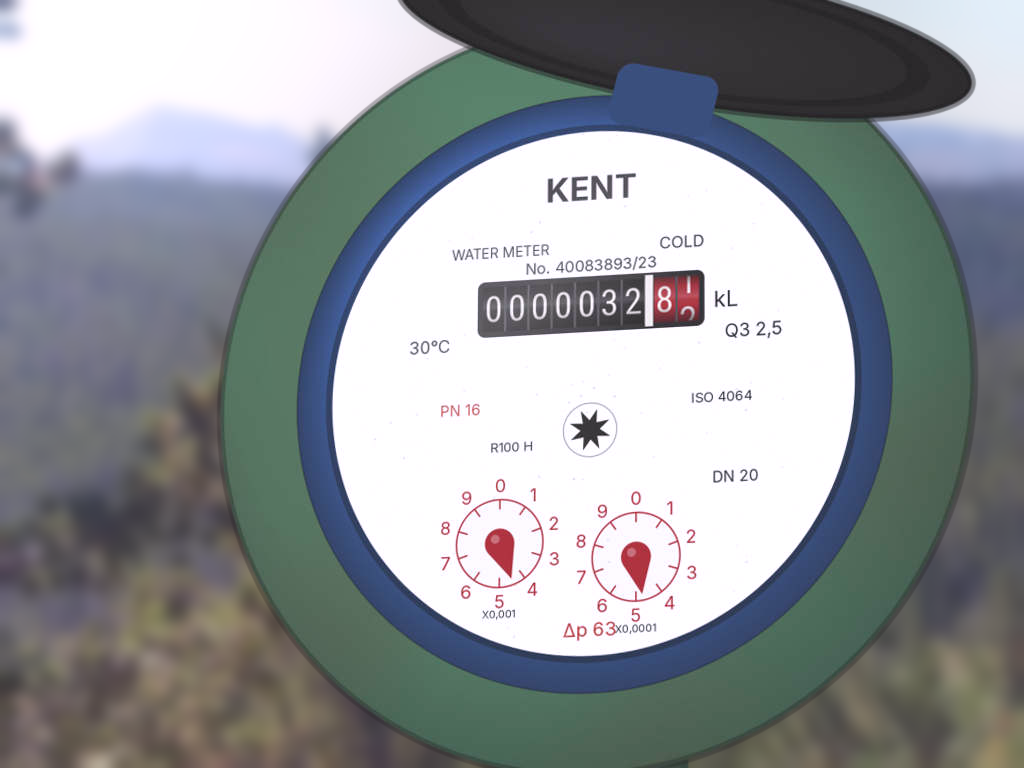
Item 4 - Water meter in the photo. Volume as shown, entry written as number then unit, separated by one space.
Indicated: 32.8144 kL
